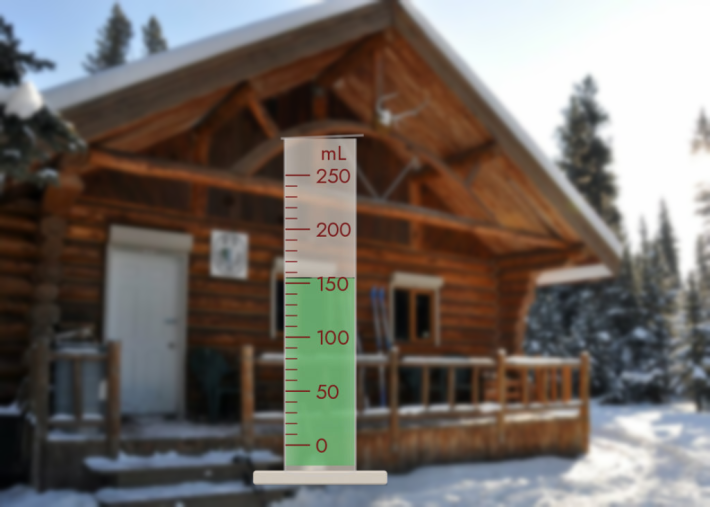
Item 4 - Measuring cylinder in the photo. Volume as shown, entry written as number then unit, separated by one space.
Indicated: 155 mL
